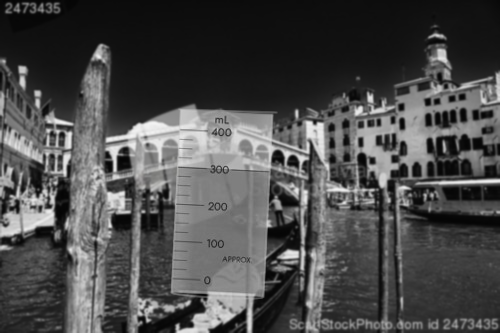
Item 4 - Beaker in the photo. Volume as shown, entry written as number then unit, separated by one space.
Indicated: 300 mL
